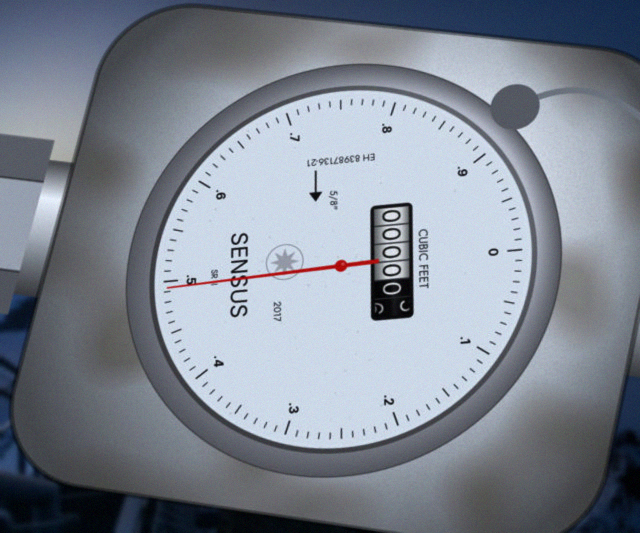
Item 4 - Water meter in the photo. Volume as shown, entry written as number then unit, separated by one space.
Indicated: 5.49 ft³
